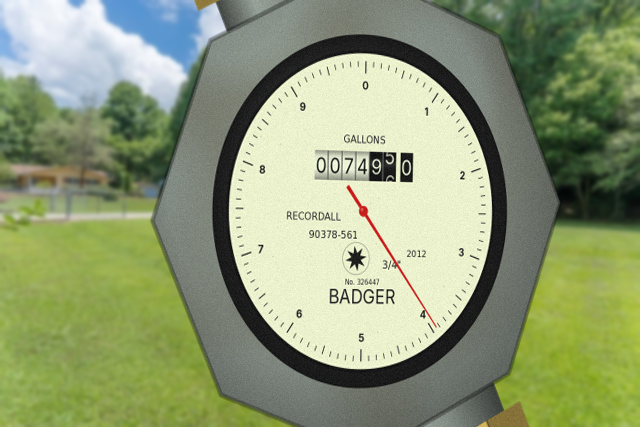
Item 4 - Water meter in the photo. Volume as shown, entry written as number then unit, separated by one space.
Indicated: 74953.9 gal
